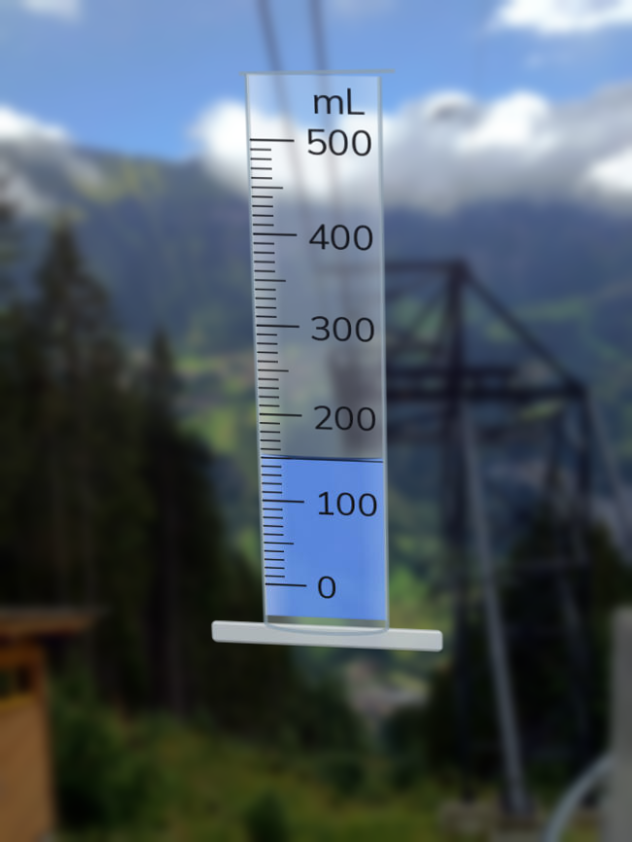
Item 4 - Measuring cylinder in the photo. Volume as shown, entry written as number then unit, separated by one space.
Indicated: 150 mL
